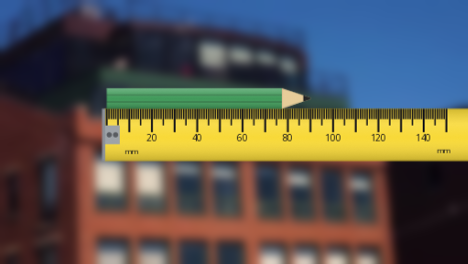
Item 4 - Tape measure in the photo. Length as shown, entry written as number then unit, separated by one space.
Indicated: 90 mm
